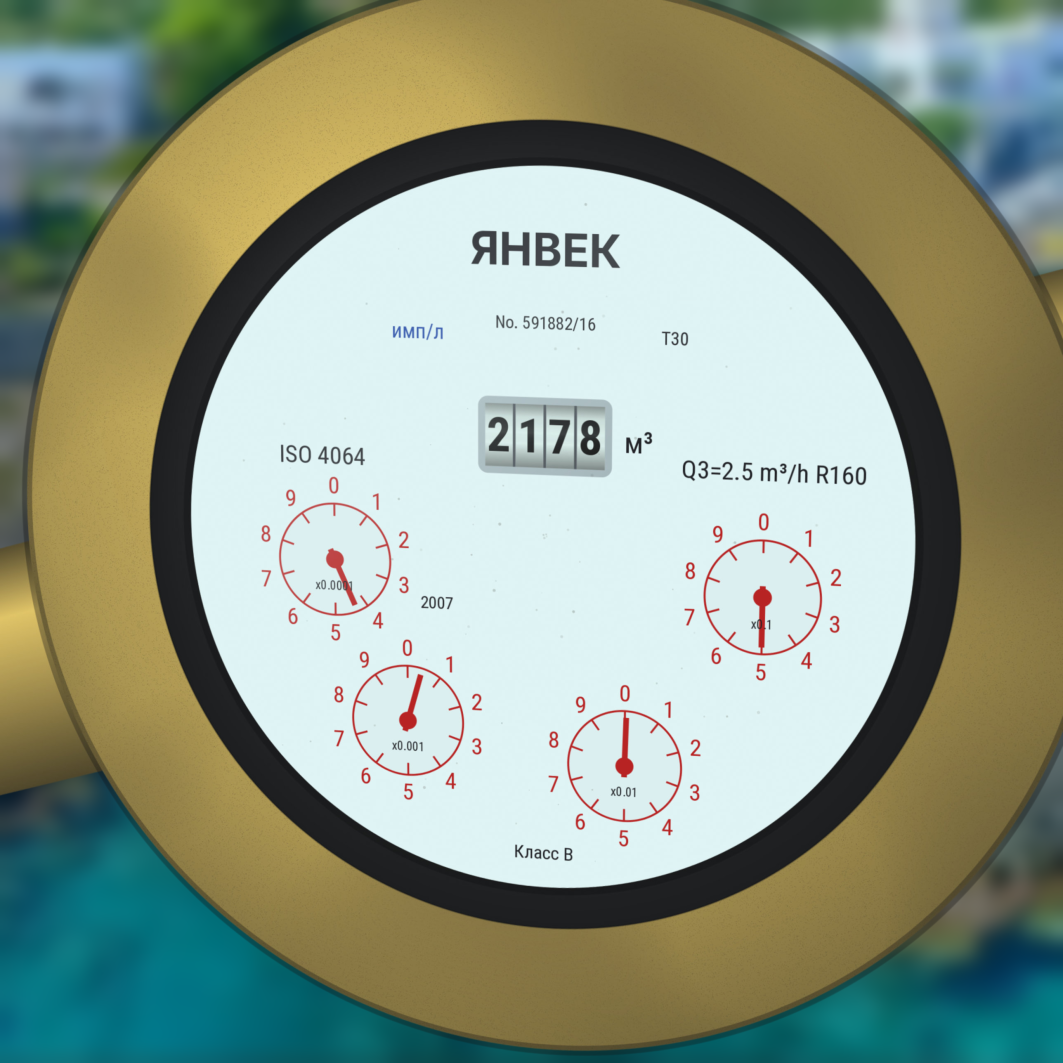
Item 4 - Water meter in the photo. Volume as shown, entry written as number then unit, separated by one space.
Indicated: 2178.5004 m³
